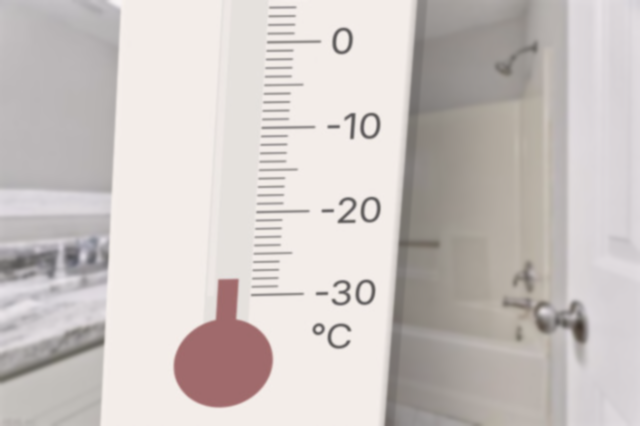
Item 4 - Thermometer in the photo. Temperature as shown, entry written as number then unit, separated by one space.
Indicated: -28 °C
